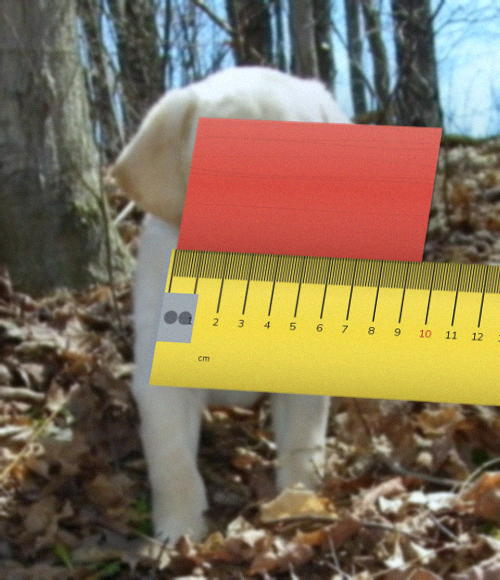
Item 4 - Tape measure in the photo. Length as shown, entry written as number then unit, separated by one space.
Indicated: 9.5 cm
